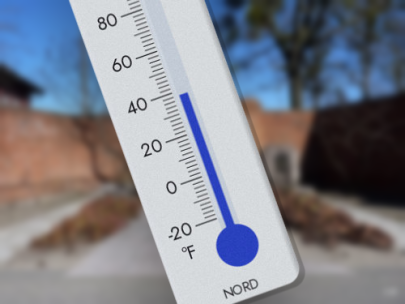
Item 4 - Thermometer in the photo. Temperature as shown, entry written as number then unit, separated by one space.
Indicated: 38 °F
